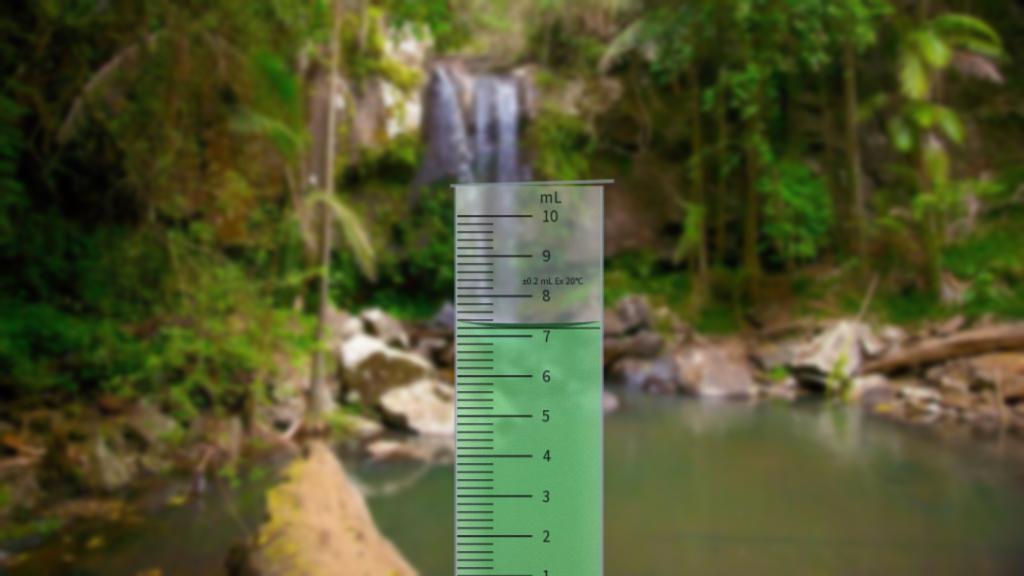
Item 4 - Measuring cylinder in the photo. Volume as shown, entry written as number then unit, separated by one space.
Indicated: 7.2 mL
